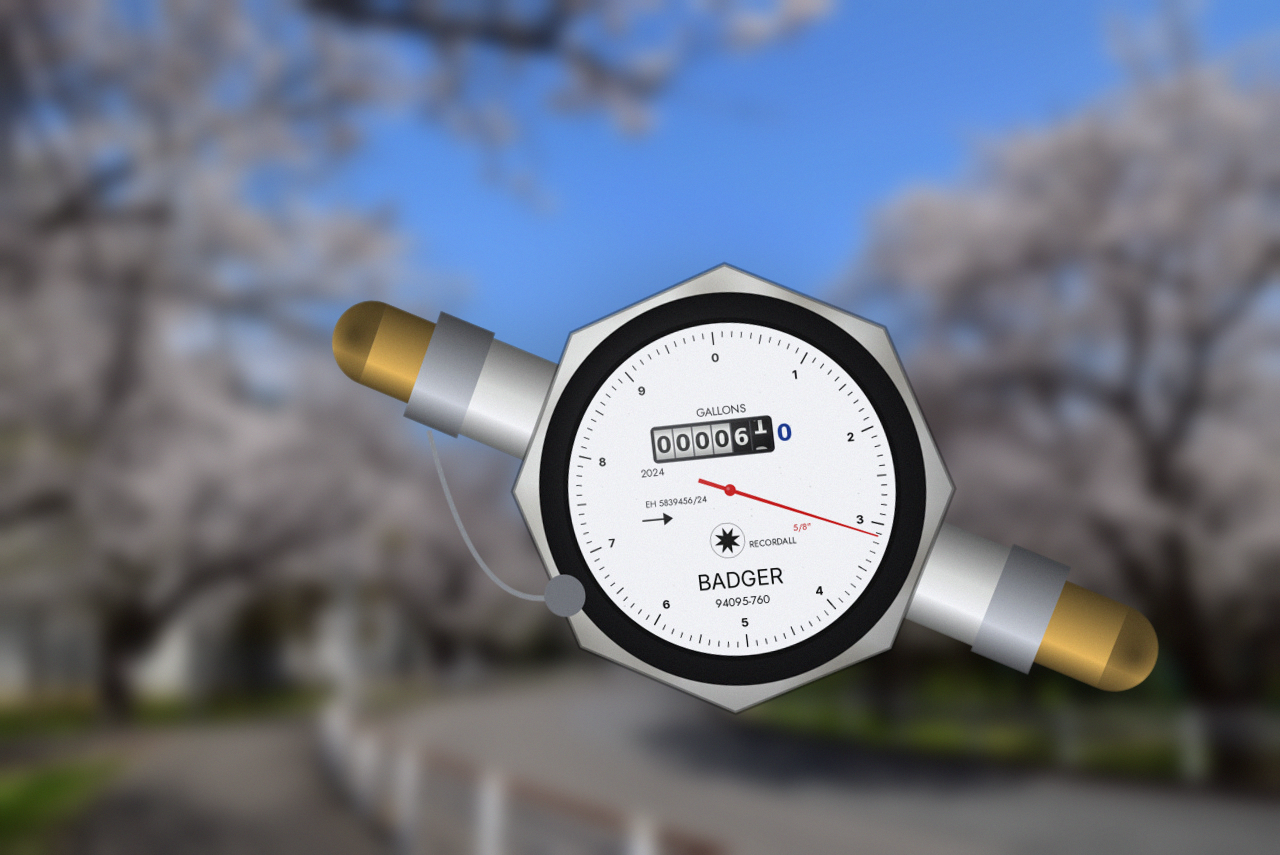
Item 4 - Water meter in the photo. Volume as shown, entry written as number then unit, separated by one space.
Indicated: 613.1 gal
